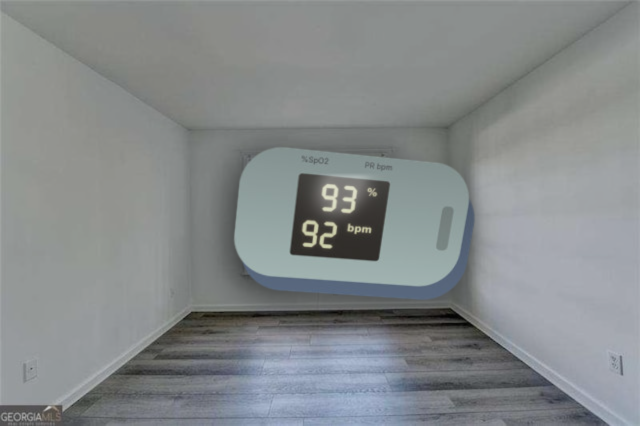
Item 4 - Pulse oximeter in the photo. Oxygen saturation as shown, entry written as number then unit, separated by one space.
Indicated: 93 %
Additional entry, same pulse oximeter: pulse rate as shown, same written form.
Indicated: 92 bpm
